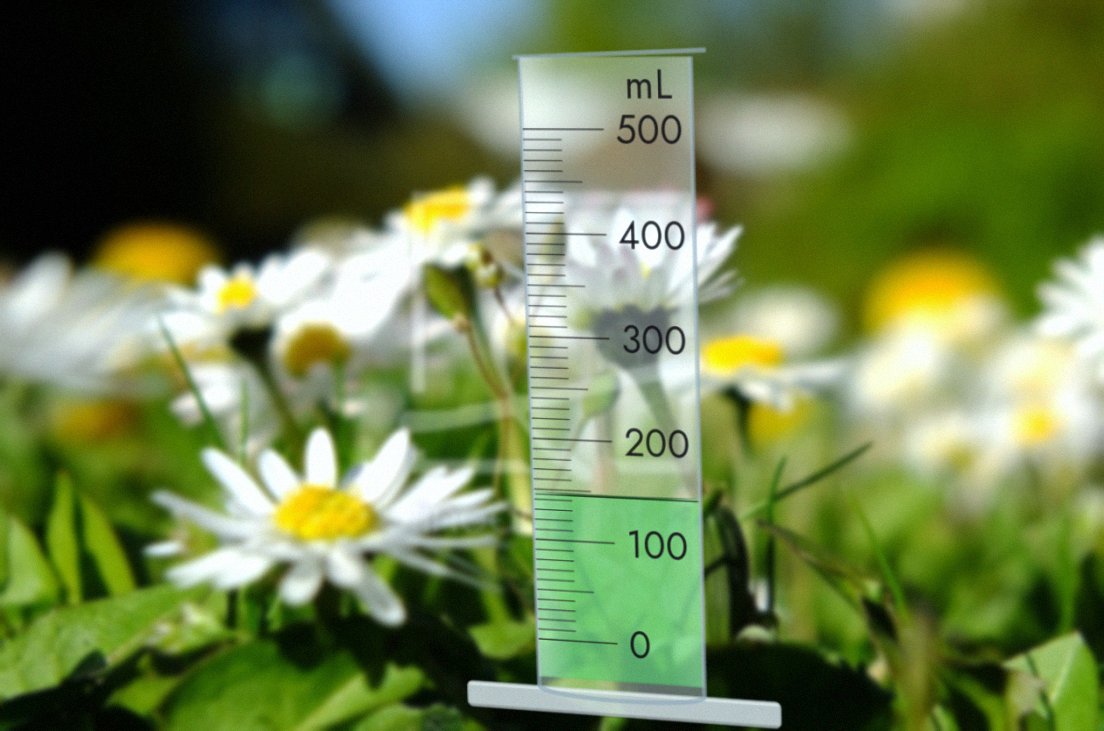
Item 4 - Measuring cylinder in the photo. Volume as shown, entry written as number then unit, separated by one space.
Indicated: 145 mL
